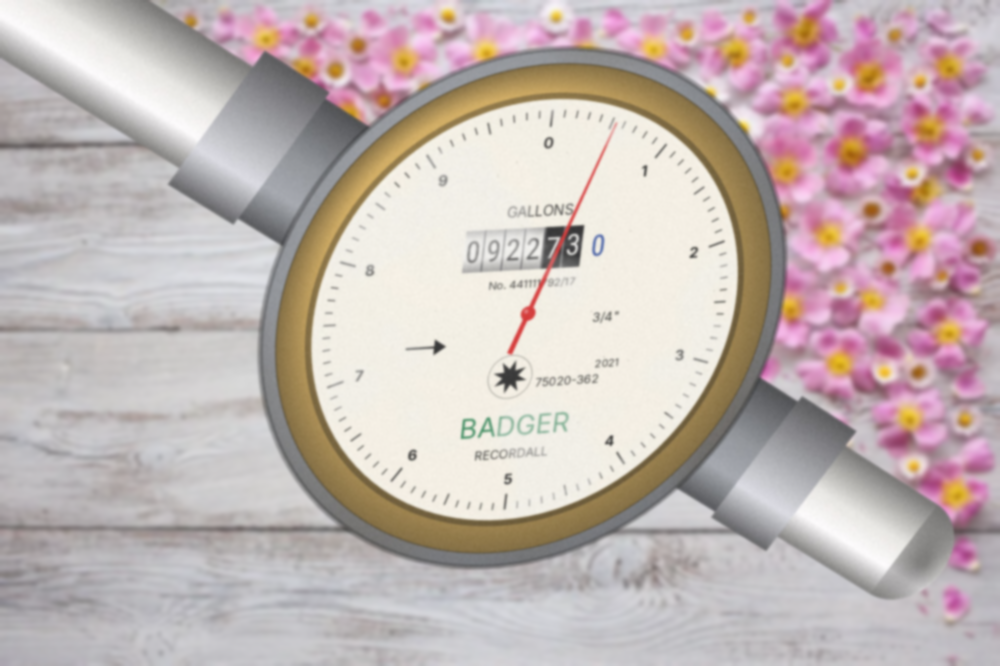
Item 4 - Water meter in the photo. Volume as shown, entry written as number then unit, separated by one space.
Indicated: 922730.5 gal
